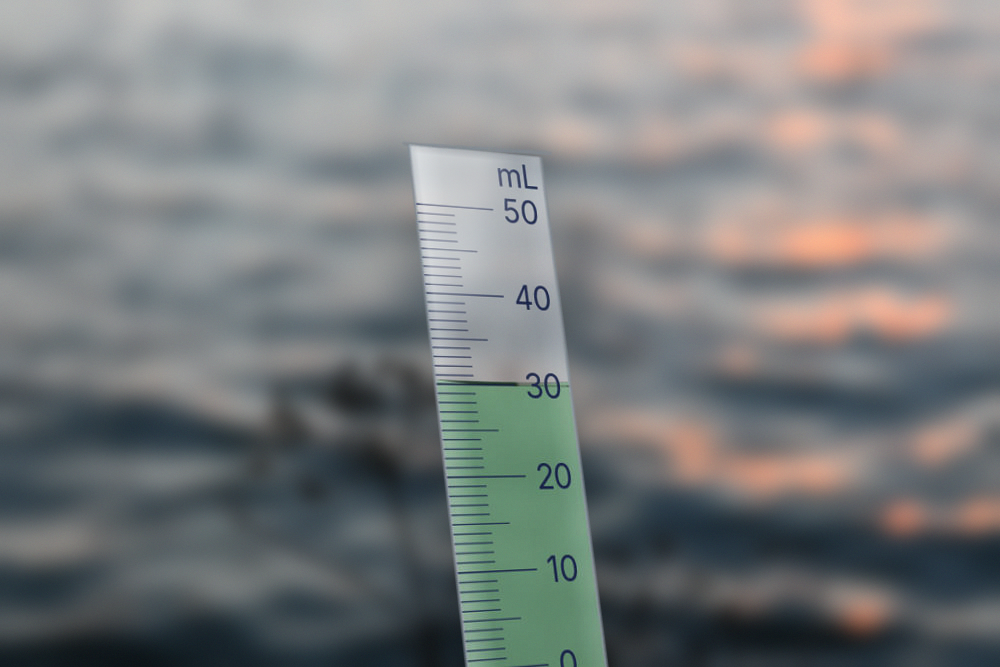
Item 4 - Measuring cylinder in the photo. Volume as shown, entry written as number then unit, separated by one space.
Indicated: 30 mL
